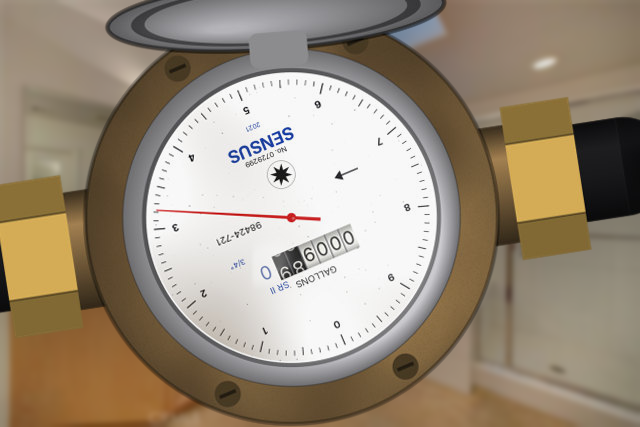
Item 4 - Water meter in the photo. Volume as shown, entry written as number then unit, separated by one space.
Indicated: 9893.2 gal
